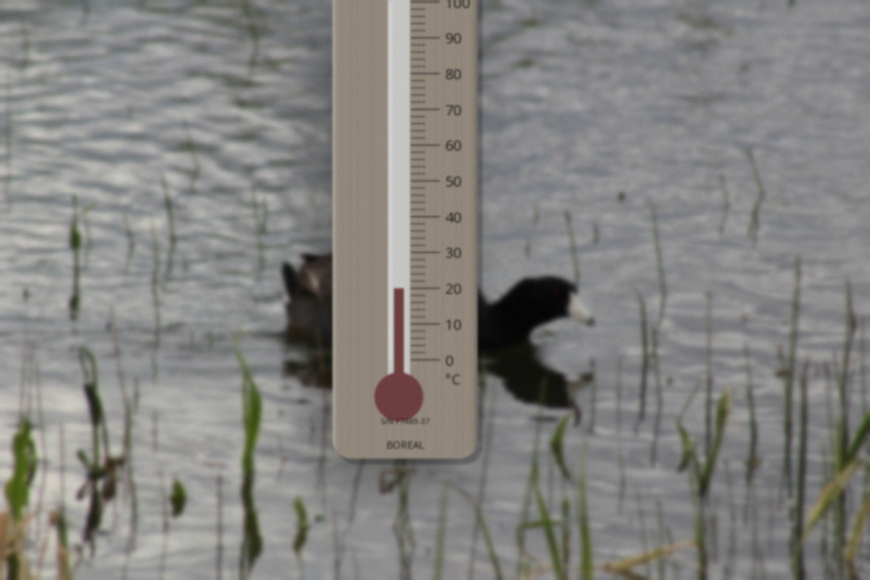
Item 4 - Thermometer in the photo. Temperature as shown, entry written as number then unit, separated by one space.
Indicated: 20 °C
